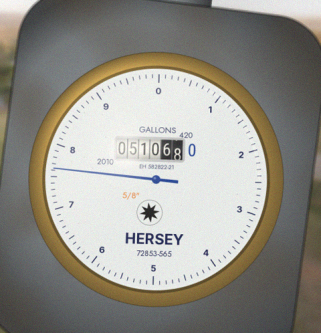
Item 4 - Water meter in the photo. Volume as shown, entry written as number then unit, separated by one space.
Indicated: 510677.6 gal
